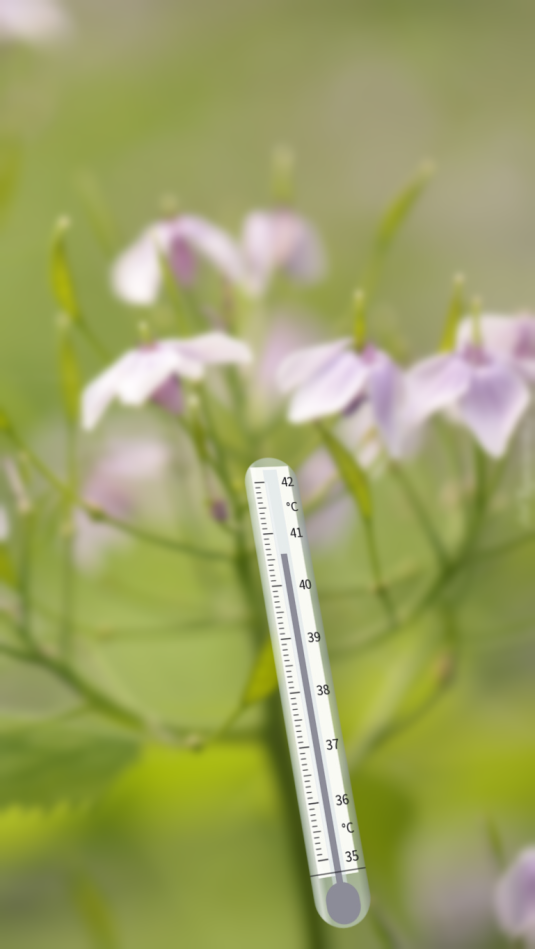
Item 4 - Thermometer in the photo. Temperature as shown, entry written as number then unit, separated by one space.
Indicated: 40.6 °C
